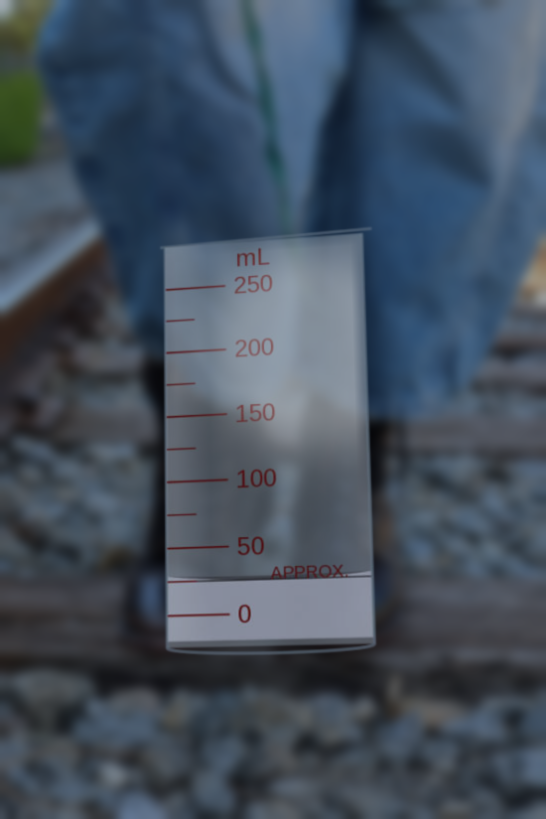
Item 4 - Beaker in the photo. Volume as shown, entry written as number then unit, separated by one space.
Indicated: 25 mL
